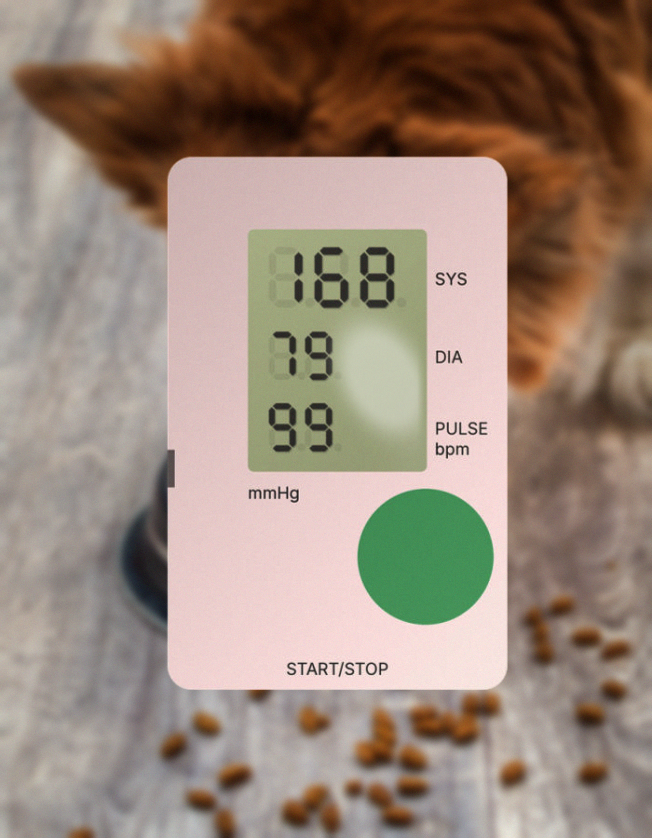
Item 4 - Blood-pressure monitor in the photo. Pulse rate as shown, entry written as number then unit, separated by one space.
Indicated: 99 bpm
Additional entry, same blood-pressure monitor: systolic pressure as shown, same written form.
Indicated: 168 mmHg
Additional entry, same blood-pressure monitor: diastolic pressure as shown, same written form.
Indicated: 79 mmHg
